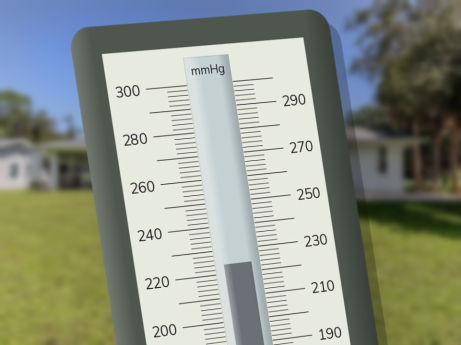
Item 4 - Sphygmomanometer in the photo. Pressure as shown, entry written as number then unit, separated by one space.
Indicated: 224 mmHg
